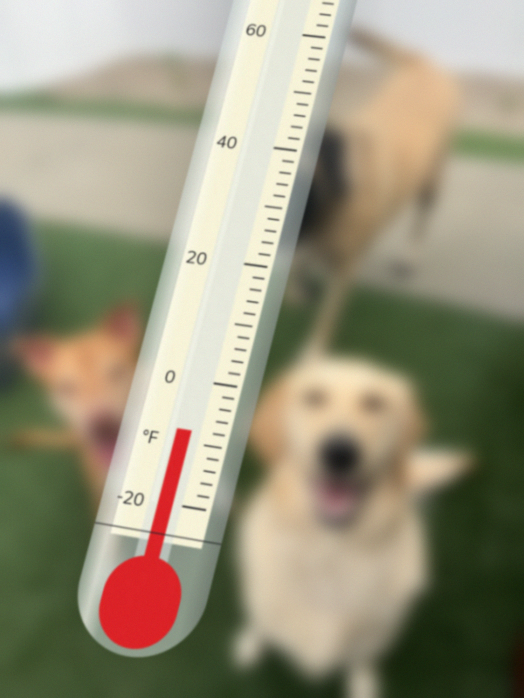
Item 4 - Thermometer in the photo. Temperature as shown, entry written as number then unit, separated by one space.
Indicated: -8 °F
